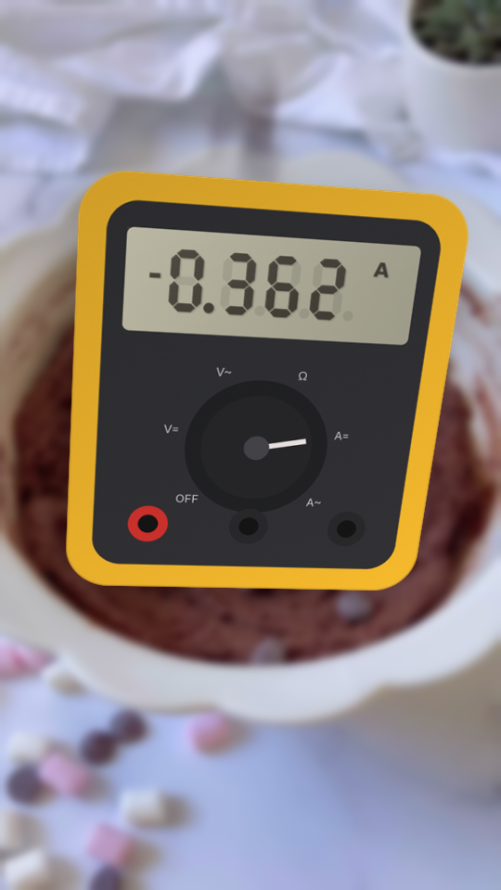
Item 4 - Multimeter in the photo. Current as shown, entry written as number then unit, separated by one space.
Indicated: -0.362 A
